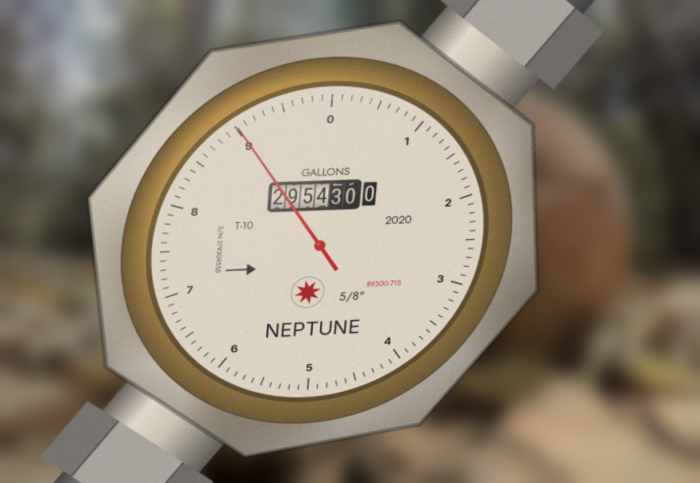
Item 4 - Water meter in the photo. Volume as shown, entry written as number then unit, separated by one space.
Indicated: 2954299.0 gal
